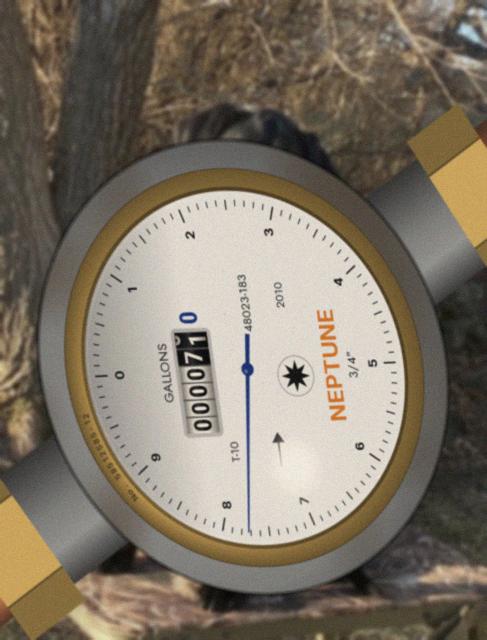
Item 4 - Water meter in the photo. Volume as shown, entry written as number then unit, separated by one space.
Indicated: 707.7 gal
